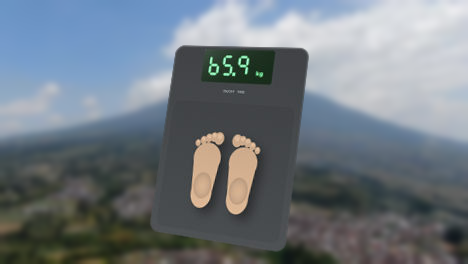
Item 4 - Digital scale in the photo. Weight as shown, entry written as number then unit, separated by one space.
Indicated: 65.9 kg
